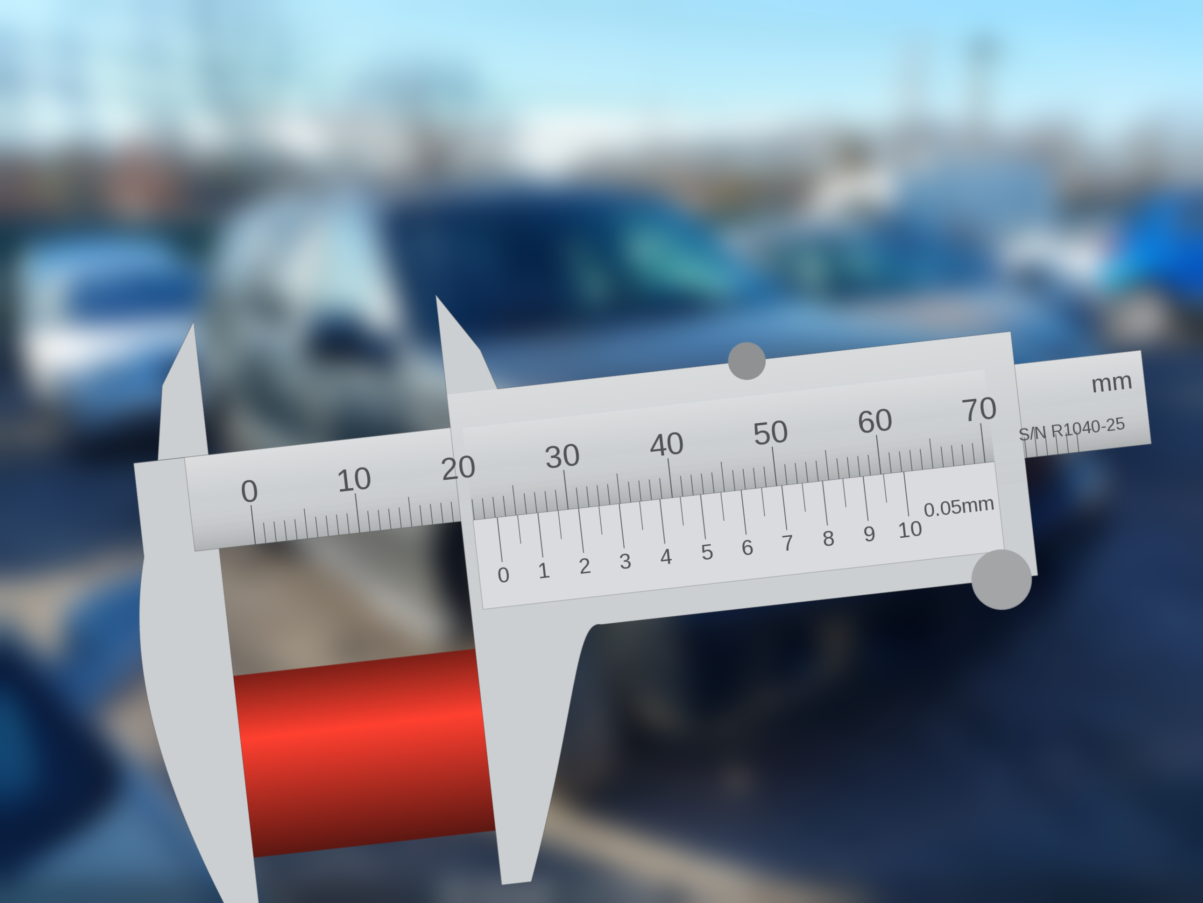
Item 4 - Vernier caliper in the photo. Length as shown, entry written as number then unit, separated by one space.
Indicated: 23.2 mm
